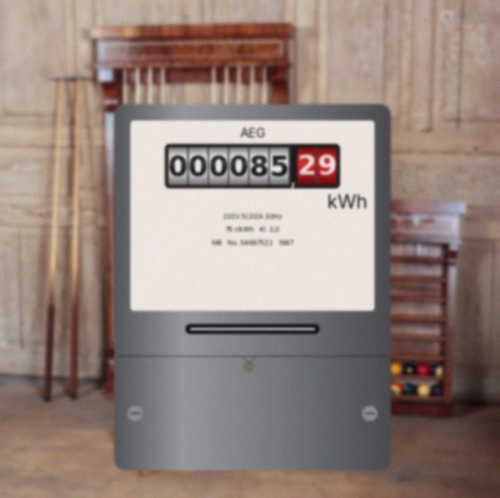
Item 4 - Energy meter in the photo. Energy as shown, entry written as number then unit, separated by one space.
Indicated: 85.29 kWh
